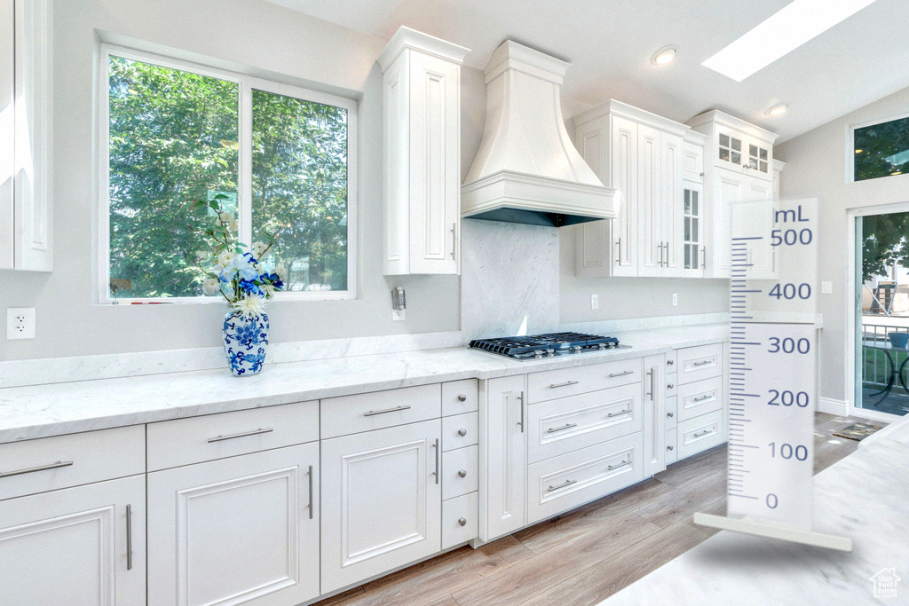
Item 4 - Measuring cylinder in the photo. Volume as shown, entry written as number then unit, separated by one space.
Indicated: 340 mL
